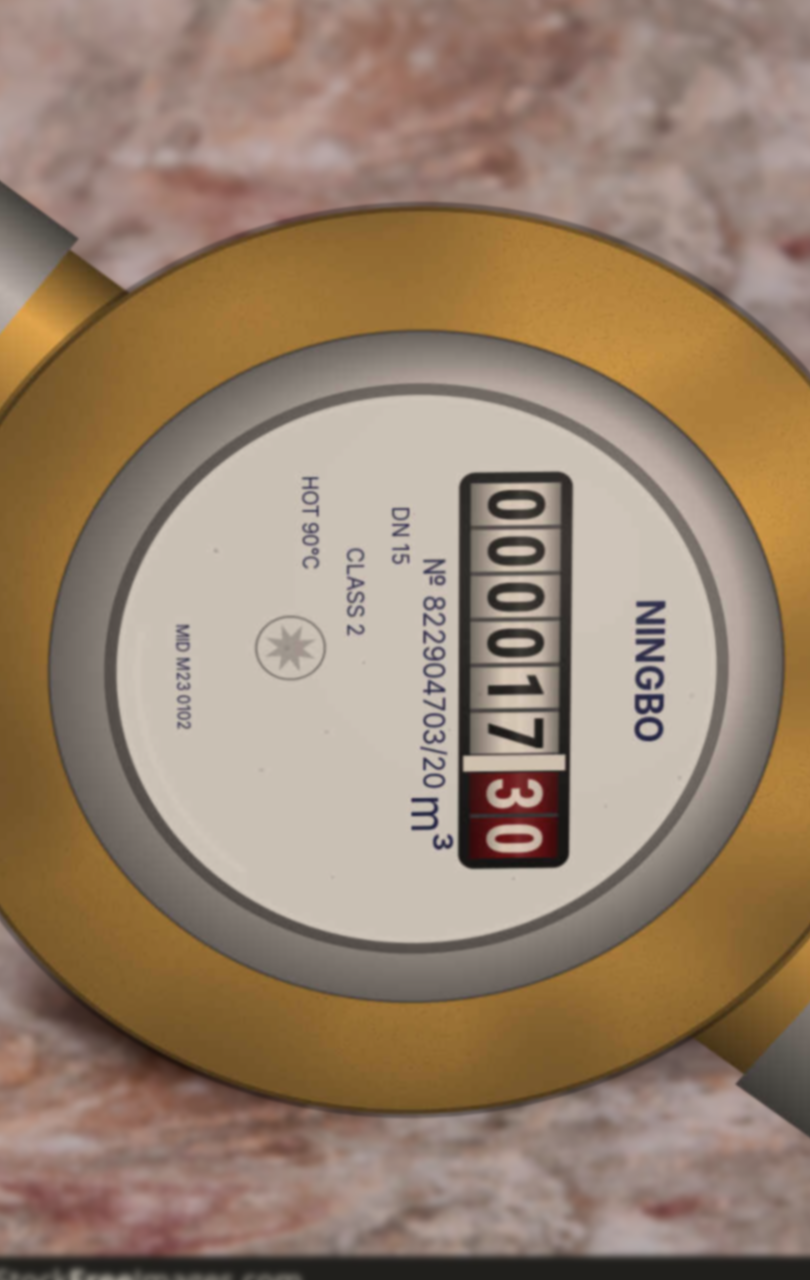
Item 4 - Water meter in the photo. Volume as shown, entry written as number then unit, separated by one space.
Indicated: 17.30 m³
